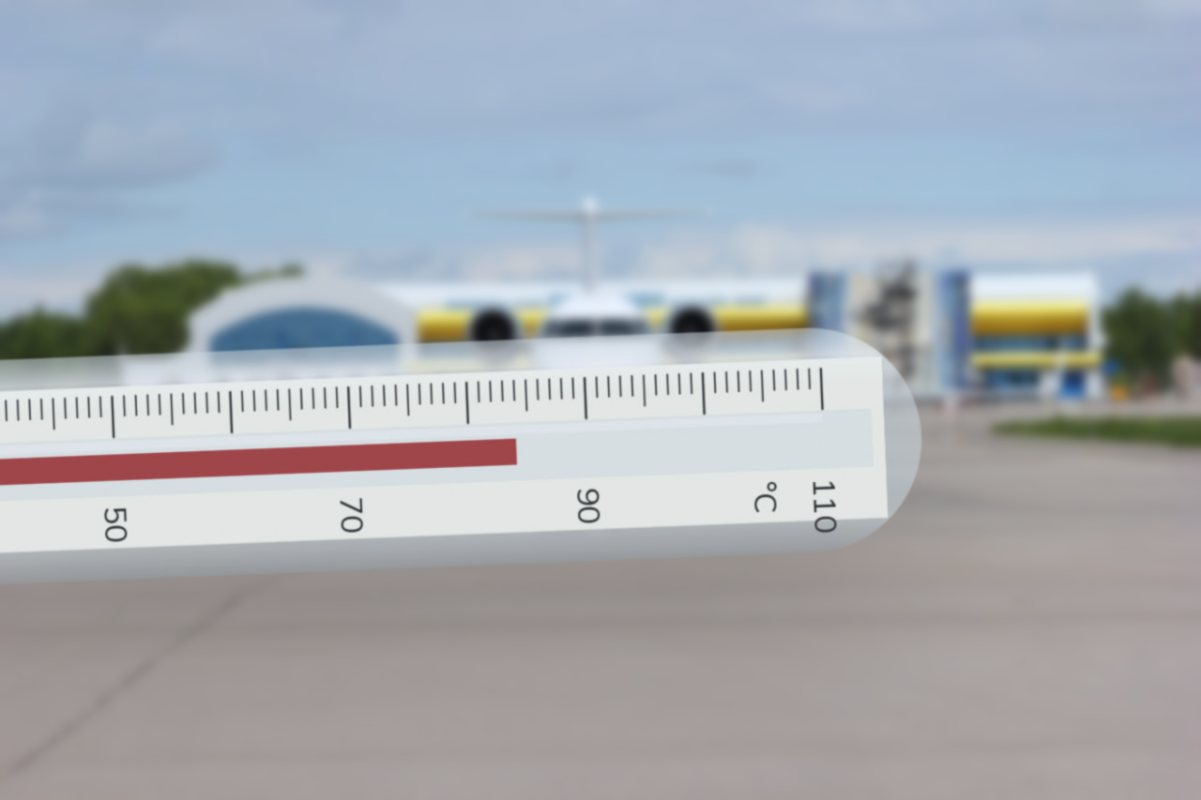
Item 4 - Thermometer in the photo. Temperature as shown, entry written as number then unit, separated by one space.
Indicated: 84 °C
